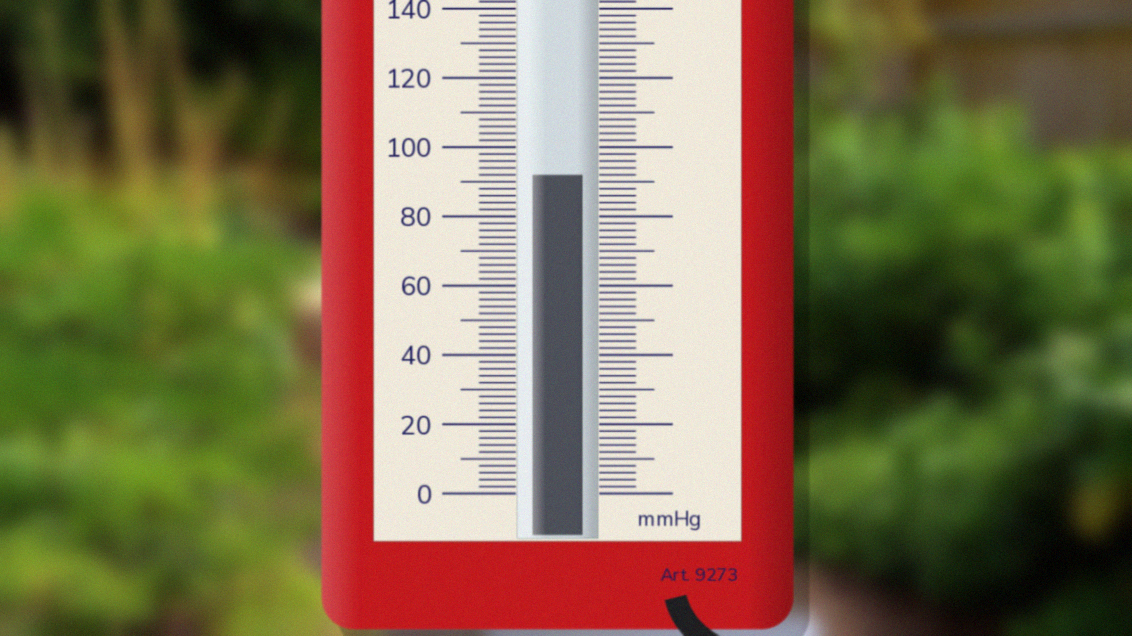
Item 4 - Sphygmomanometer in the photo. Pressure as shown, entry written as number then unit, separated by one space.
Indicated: 92 mmHg
